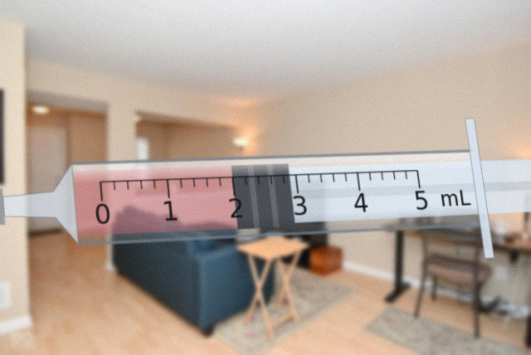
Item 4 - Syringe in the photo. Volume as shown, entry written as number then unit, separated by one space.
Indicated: 2 mL
